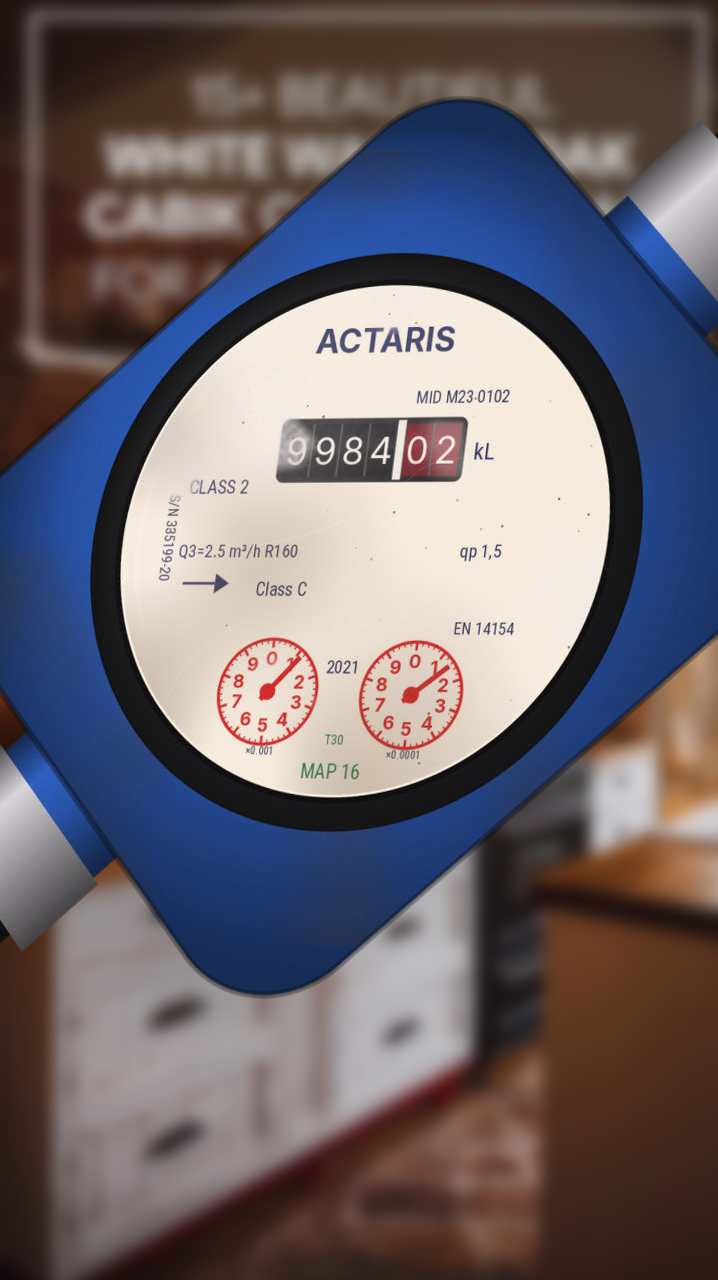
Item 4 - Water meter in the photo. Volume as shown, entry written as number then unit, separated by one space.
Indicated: 9984.0211 kL
